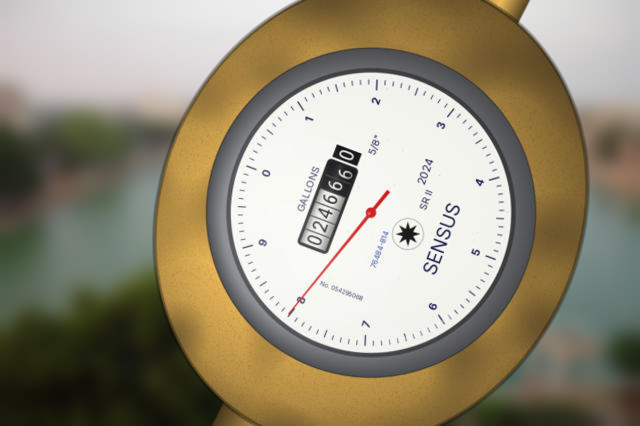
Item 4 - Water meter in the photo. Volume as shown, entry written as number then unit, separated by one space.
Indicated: 246658.0 gal
